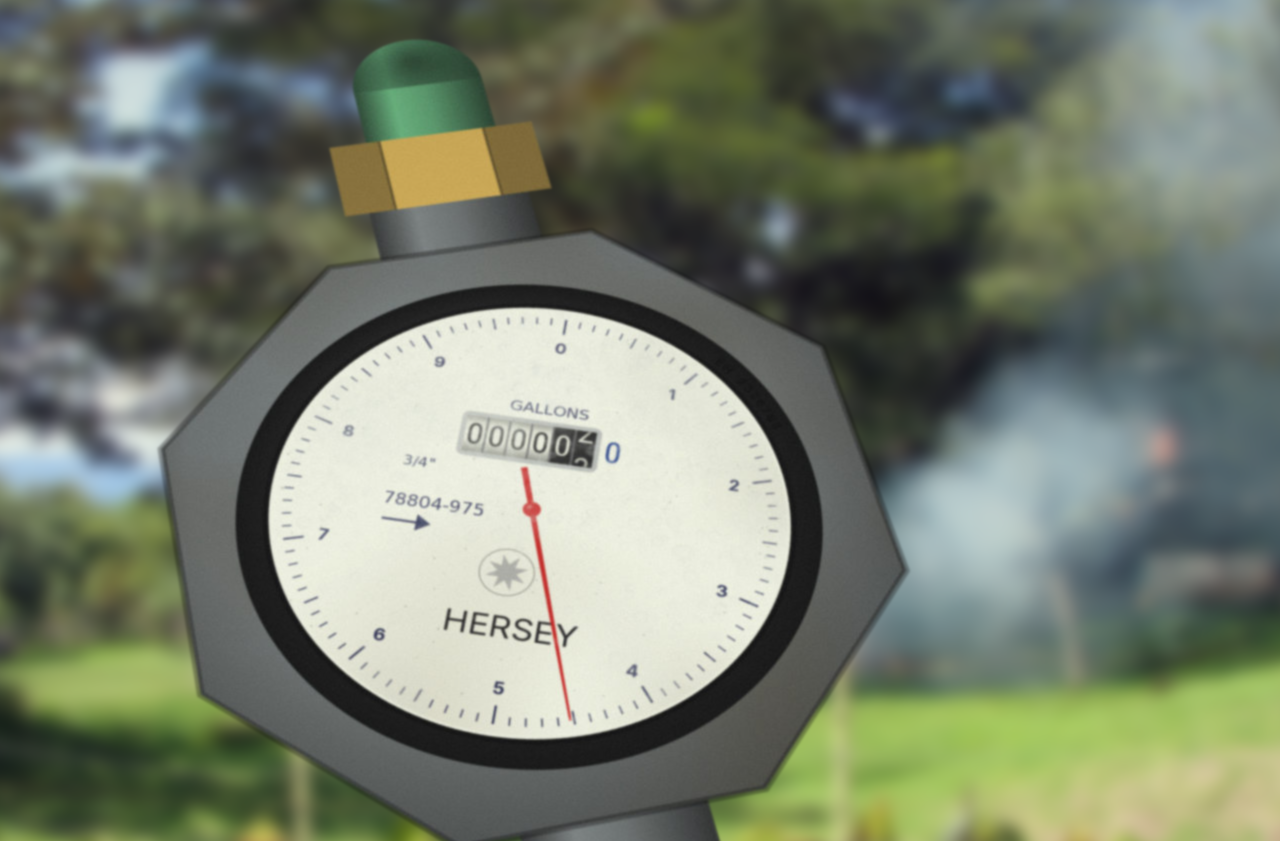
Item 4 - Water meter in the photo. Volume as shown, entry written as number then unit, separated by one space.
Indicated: 24.5 gal
